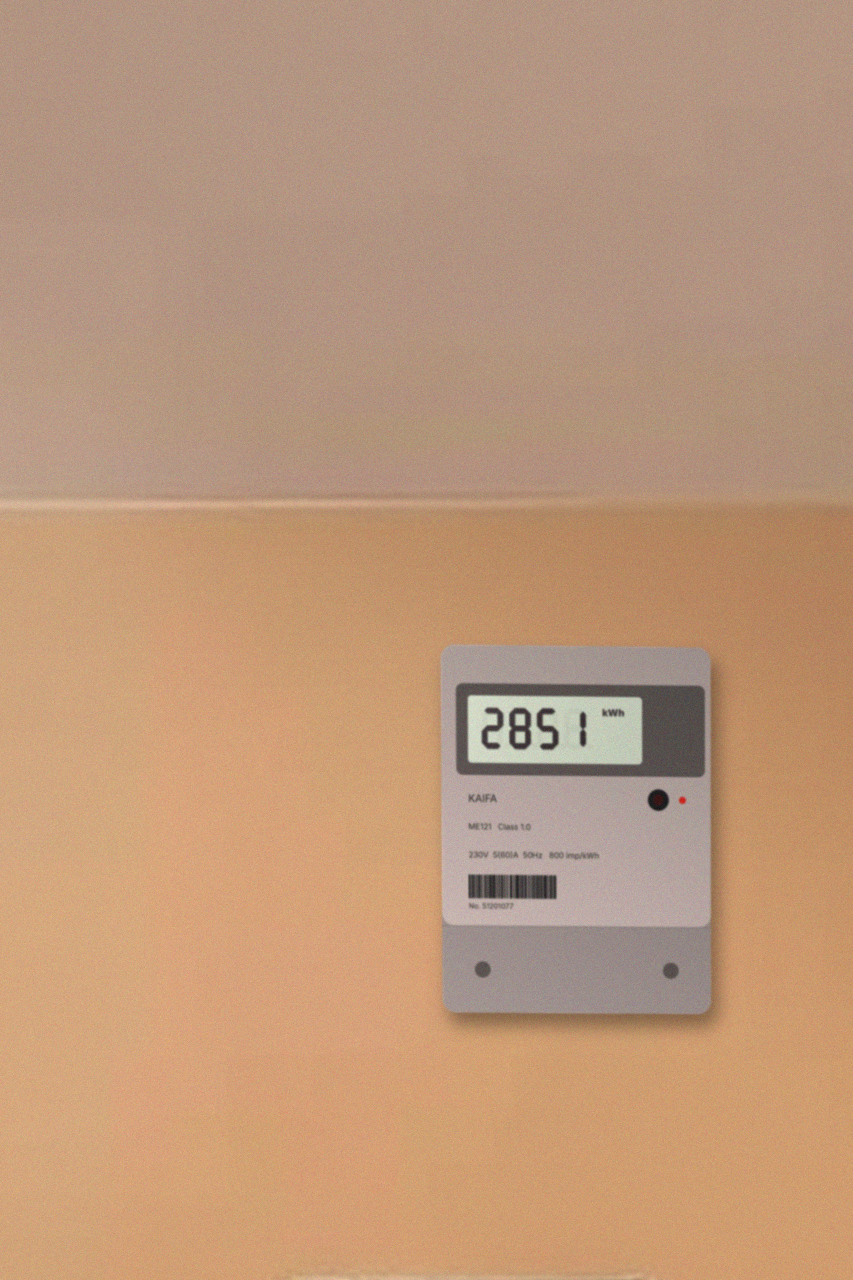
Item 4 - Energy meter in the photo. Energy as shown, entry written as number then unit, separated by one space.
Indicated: 2851 kWh
